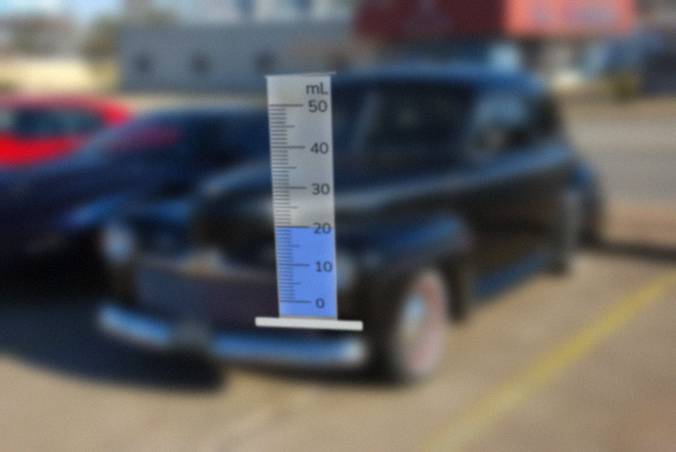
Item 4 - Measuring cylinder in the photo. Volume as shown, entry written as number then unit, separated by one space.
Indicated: 20 mL
